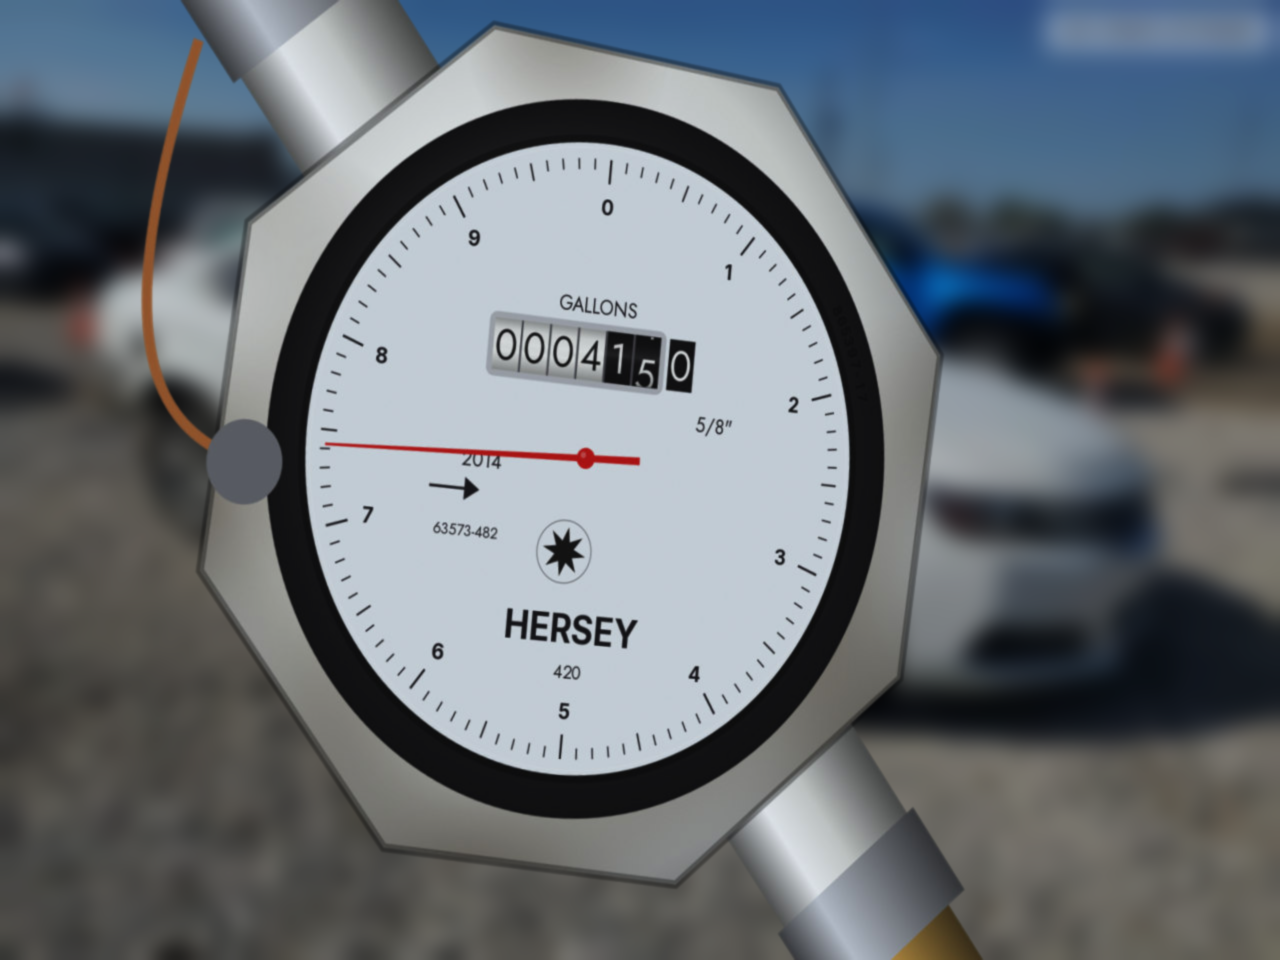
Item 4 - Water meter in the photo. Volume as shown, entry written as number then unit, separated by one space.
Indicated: 4147.4 gal
